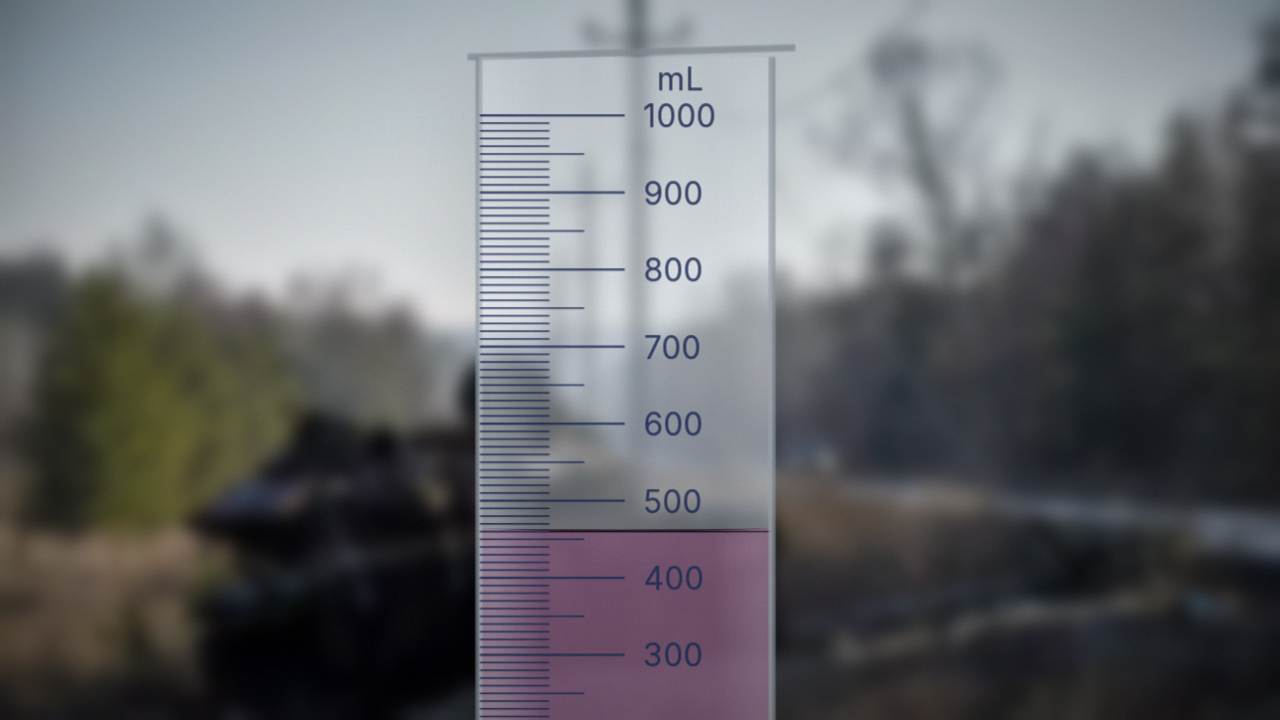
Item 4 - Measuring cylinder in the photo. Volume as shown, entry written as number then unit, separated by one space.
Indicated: 460 mL
